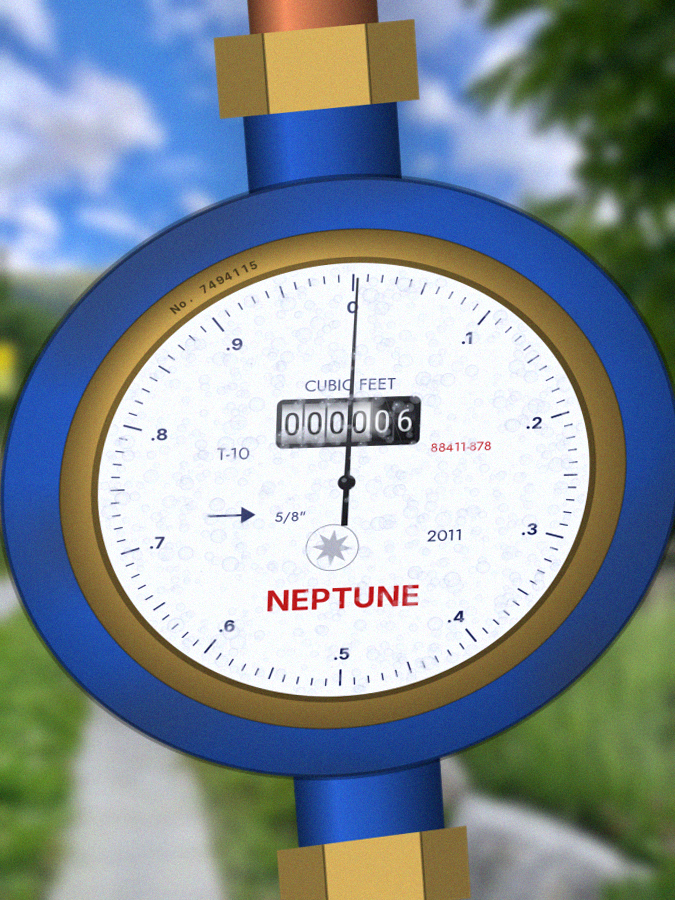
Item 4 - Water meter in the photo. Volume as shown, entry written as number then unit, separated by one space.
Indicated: 6.00 ft³
